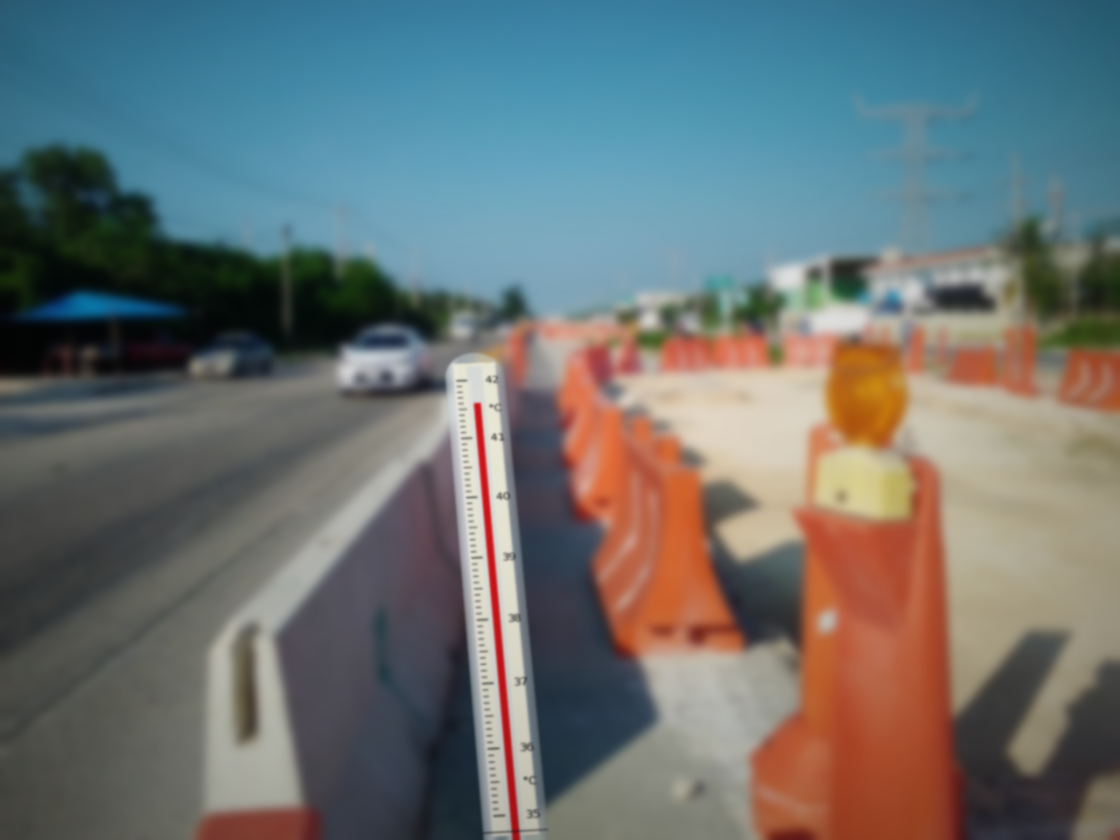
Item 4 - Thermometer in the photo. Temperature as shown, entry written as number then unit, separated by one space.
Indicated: 41.6 °C
